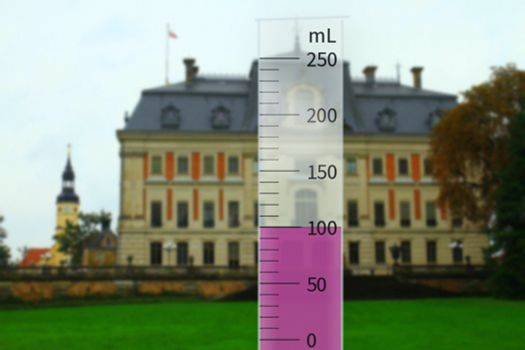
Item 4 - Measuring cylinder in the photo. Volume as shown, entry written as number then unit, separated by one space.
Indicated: 100 mL
